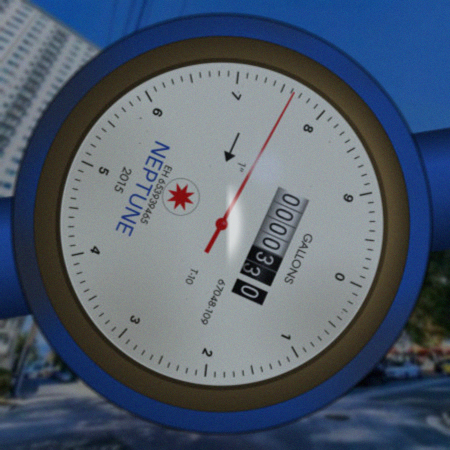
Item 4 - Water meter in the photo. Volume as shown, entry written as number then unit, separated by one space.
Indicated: 327.6 gal
